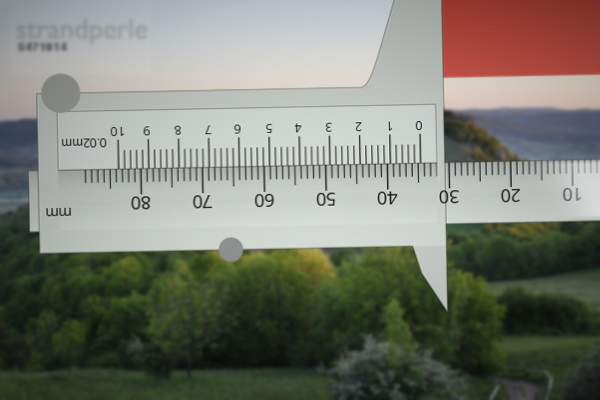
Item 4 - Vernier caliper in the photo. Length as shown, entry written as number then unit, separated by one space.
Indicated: 34.6 mm
